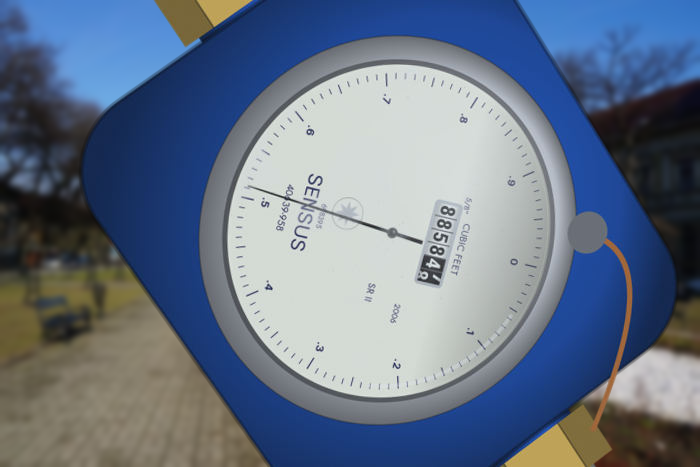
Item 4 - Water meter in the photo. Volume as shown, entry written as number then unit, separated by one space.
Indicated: 885847.51 ft³
